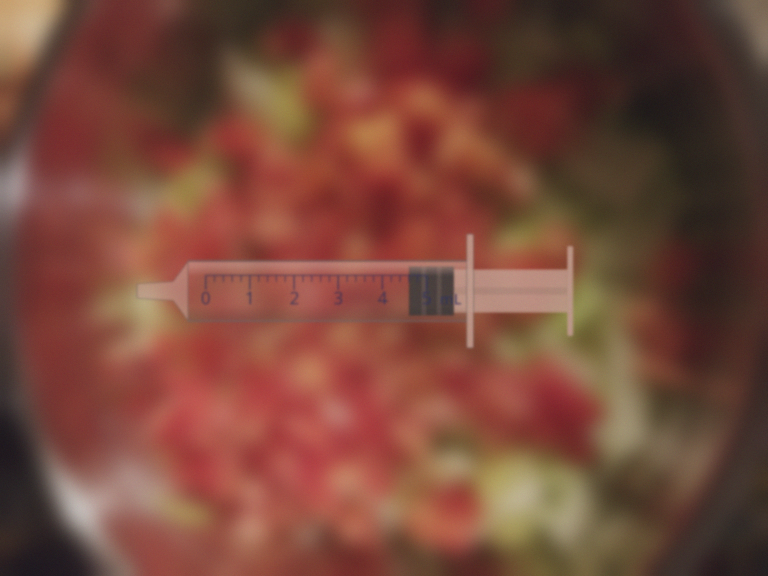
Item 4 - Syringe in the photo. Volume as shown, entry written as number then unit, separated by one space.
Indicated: 4.6 mL
